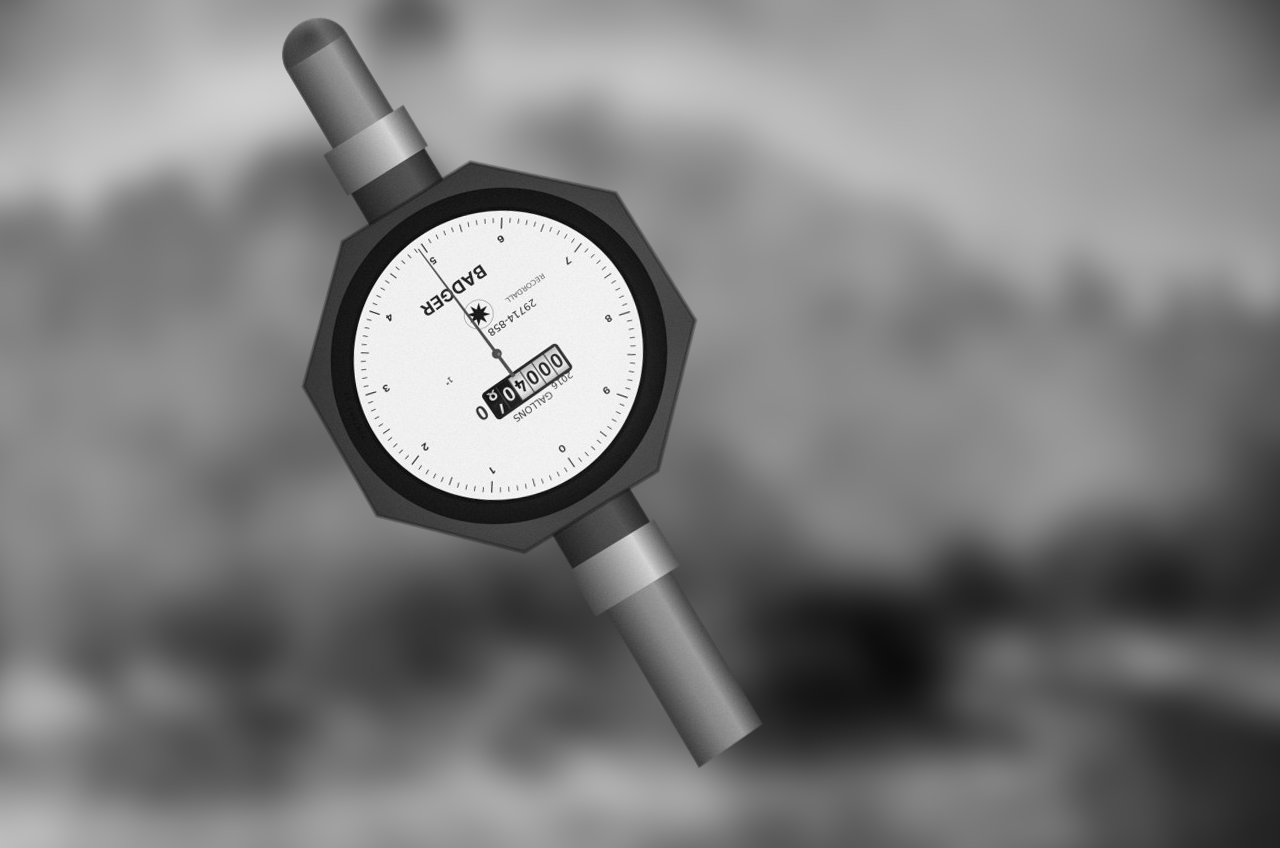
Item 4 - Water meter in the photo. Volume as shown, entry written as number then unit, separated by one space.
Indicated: 4074.9 gal
